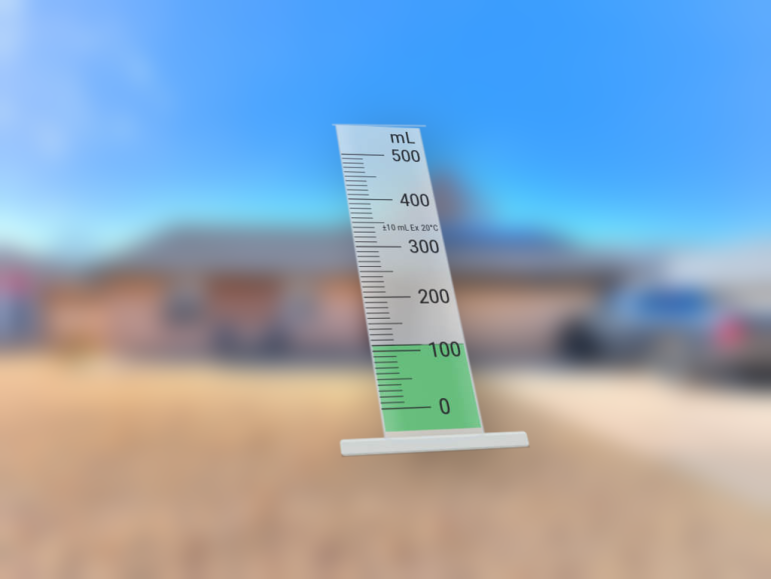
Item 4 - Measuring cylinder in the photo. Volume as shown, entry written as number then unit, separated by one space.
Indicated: 110 mL
